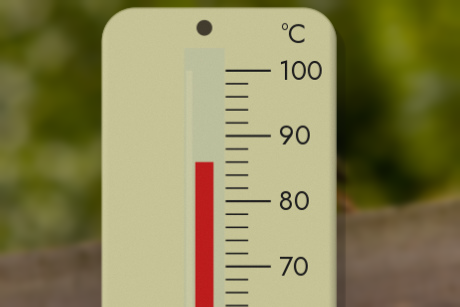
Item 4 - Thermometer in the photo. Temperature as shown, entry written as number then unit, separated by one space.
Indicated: 86 °C
